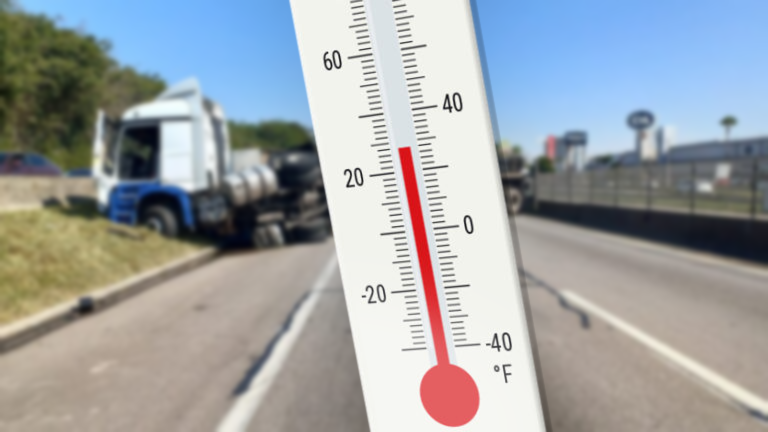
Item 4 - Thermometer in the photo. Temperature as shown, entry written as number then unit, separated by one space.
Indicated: 28 °F
